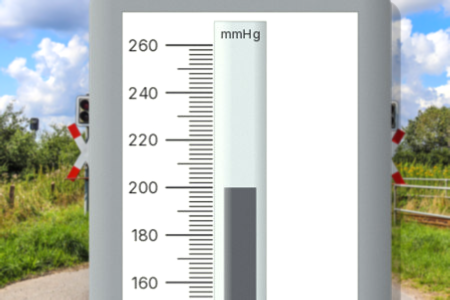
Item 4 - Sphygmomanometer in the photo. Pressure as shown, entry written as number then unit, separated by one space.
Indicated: 200 mmHg
